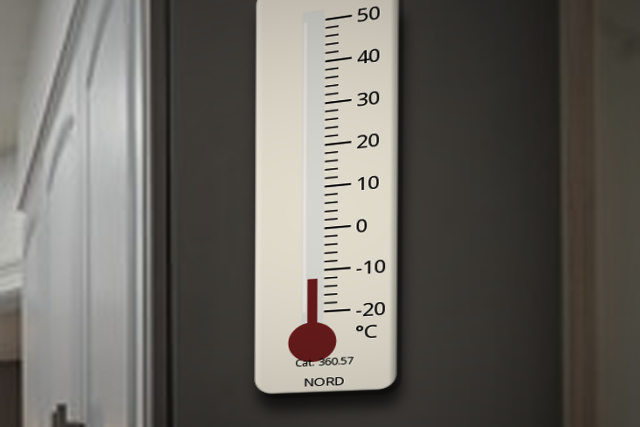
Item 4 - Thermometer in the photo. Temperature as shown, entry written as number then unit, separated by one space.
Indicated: -12 °C
